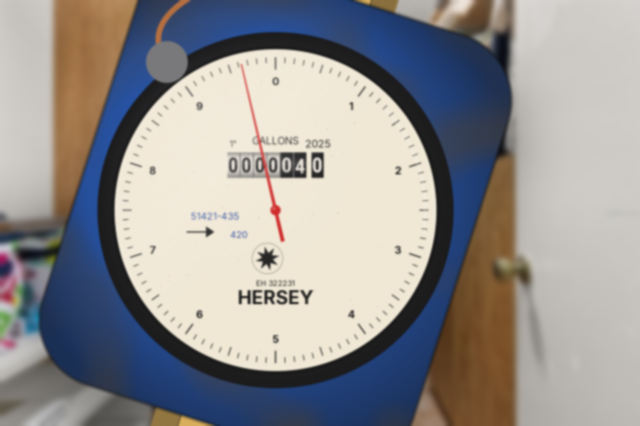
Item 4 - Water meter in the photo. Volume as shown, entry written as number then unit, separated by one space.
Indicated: 39.6 gal
